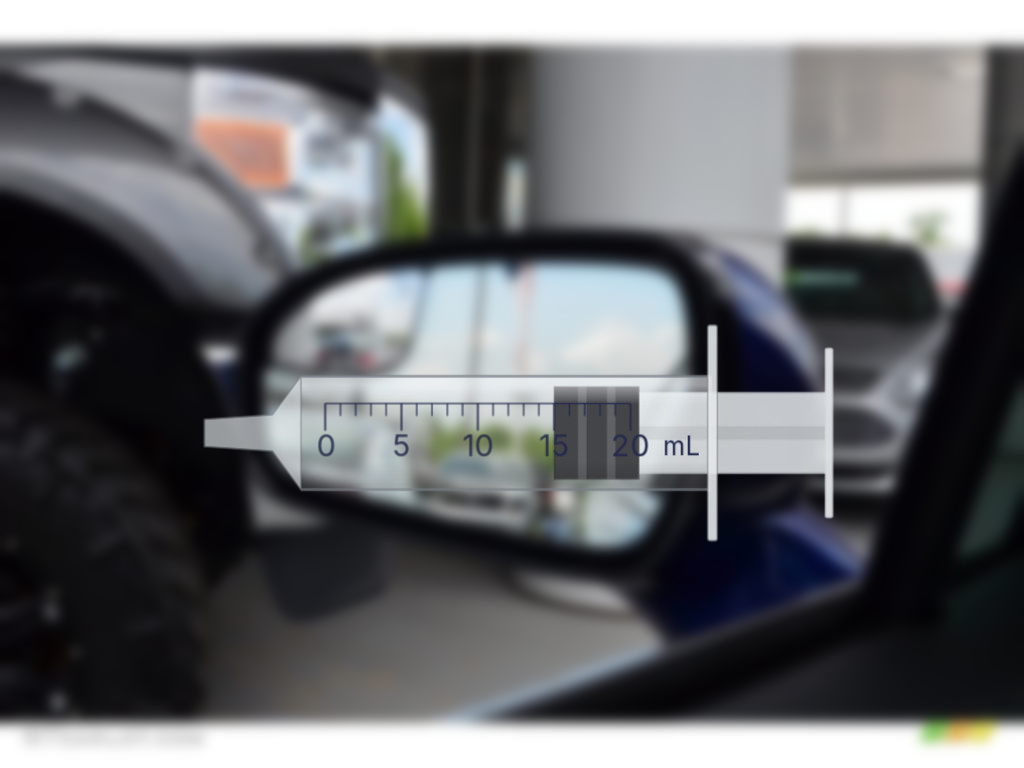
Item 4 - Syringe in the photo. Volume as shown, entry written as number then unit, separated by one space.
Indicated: 15 mL
